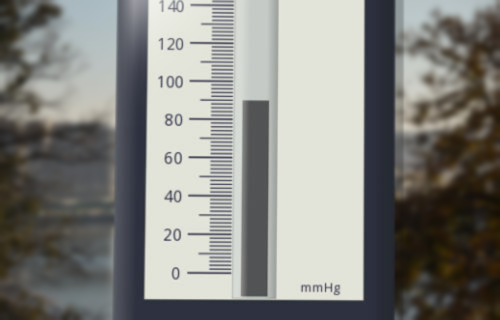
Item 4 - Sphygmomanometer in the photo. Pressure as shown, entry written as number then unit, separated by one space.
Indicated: 90 mmHg
